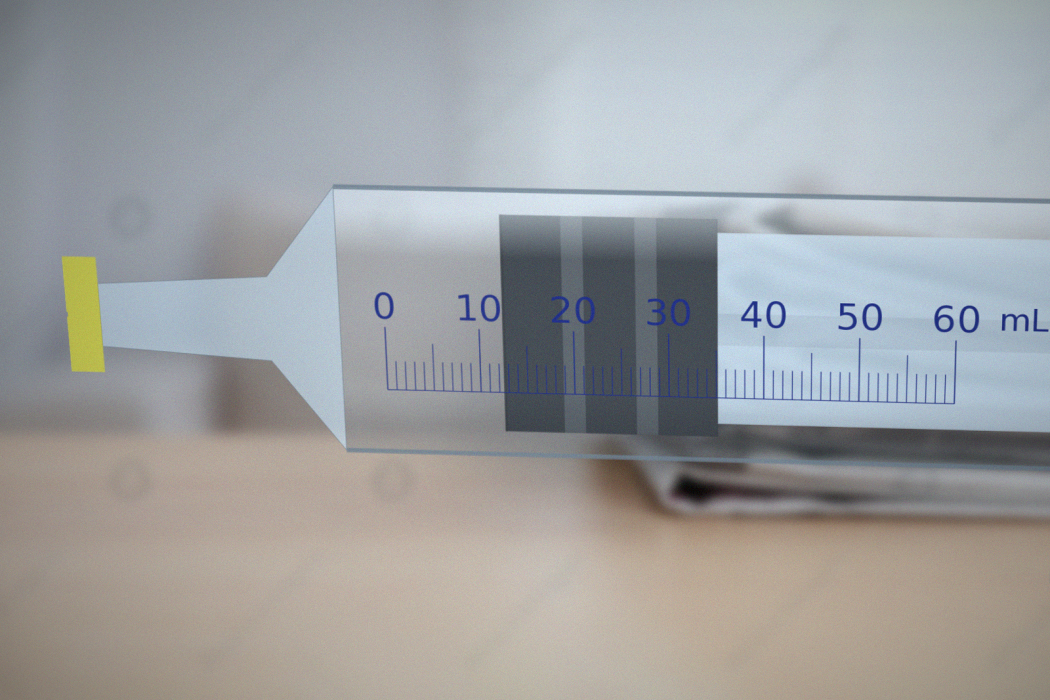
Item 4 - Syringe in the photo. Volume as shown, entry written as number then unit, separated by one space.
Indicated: 12.5 mL
